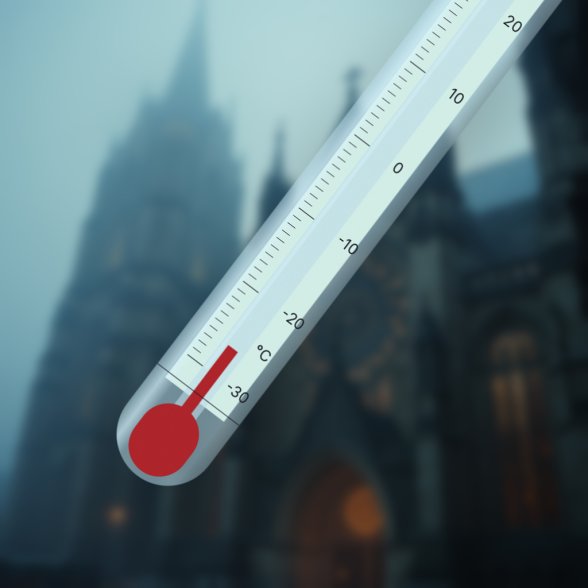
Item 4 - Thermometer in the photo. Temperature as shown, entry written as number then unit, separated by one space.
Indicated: -26.5 °C
